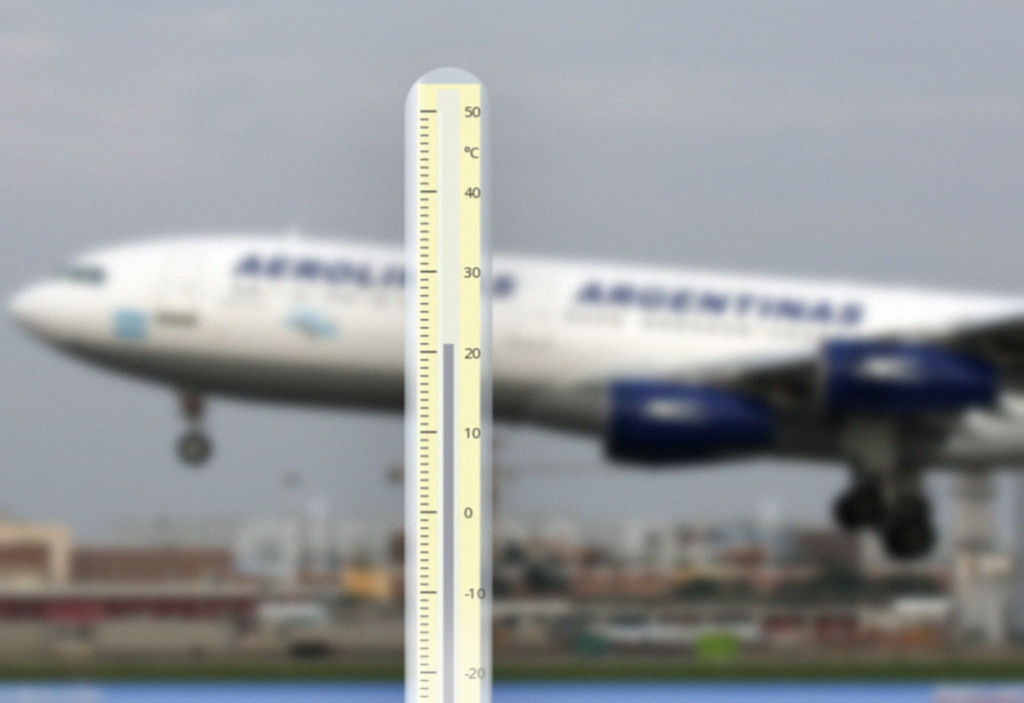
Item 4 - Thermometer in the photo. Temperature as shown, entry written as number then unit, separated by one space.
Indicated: 21 °C
